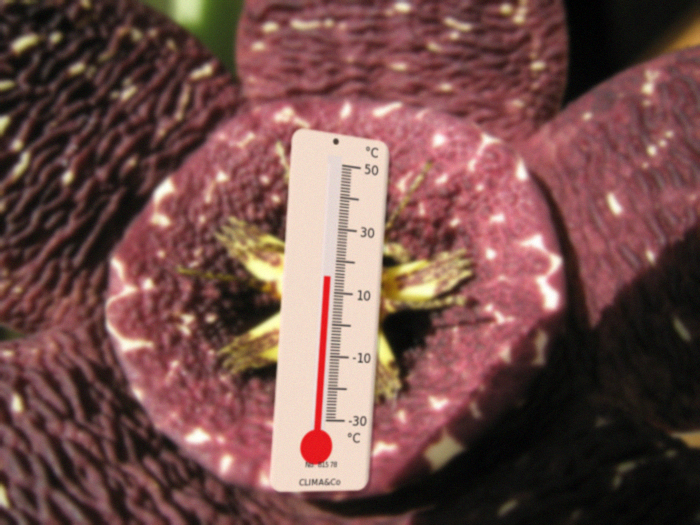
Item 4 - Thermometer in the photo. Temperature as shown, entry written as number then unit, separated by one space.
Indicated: 15 °C
